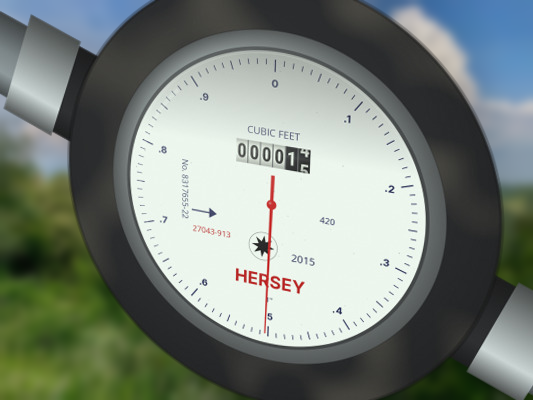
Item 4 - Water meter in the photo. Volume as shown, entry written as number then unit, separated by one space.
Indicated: 14.50 ft³
